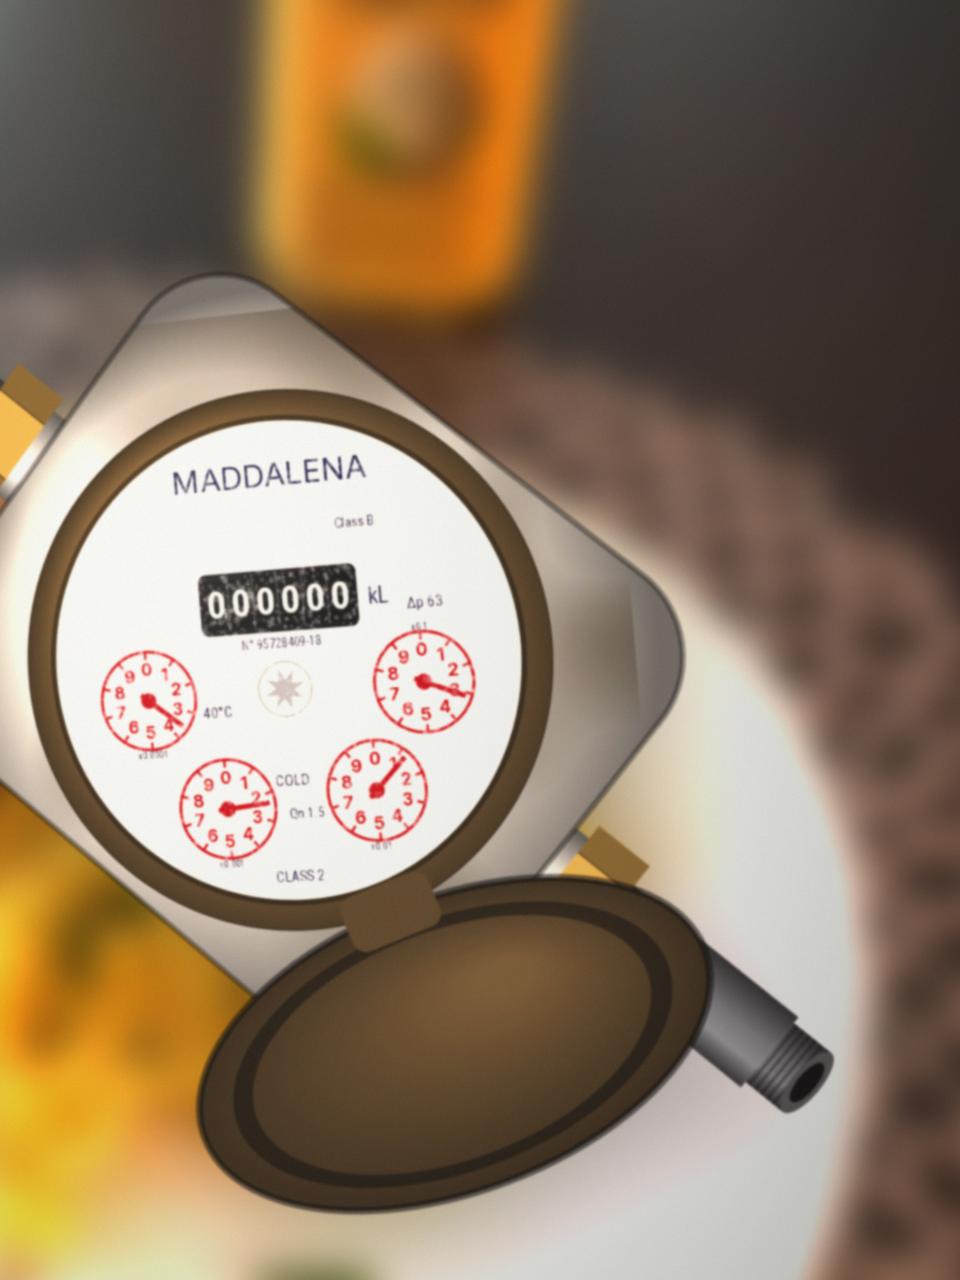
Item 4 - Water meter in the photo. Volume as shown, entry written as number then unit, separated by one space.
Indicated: 0.3123 kL
